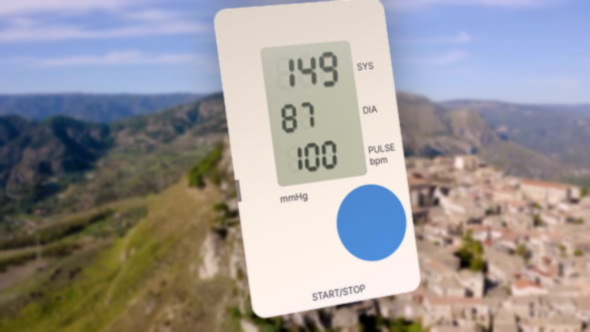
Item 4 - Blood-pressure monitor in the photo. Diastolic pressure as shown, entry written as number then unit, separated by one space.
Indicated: 87 mmHg
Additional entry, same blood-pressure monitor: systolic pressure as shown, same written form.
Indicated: 149 mmHg
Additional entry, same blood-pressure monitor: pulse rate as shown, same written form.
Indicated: 100 bpm
